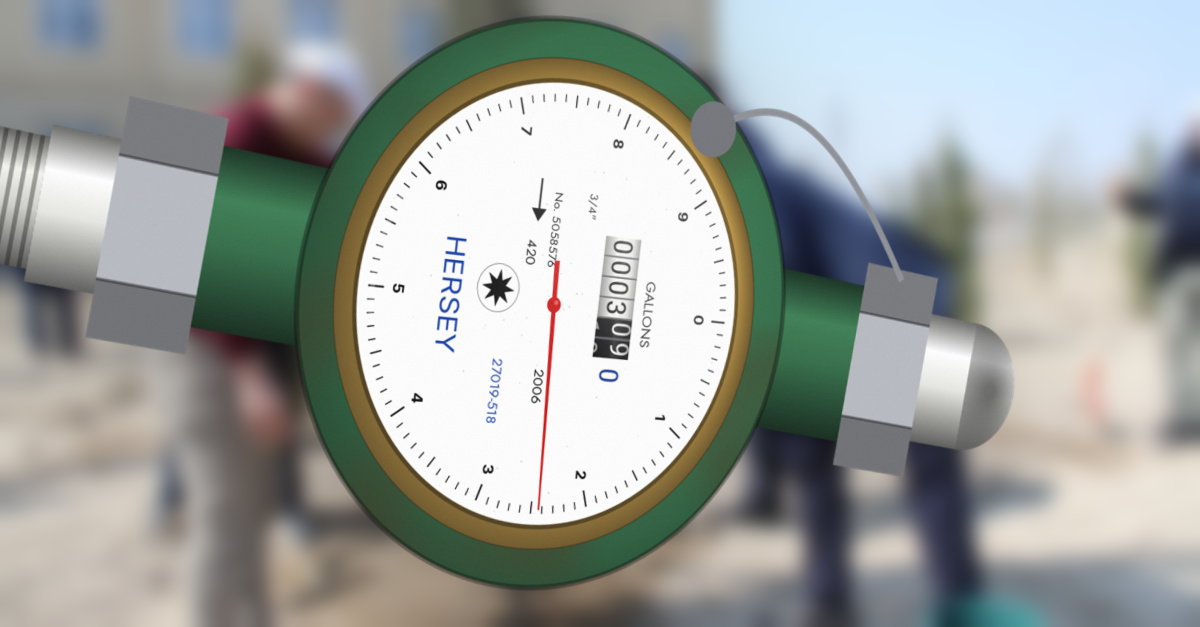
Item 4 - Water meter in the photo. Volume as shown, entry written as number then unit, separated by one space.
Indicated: 3092.4 gal
